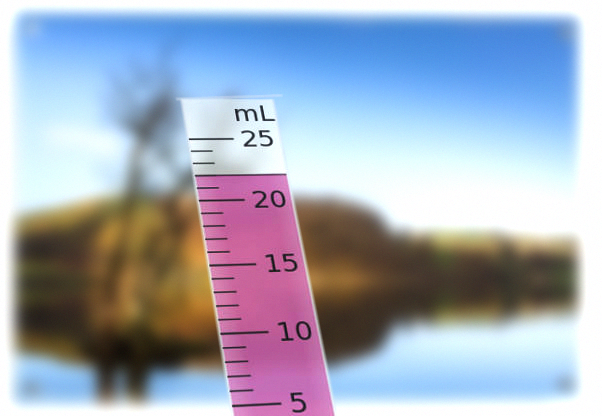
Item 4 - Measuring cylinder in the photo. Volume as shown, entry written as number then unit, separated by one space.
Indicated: 22 mL
